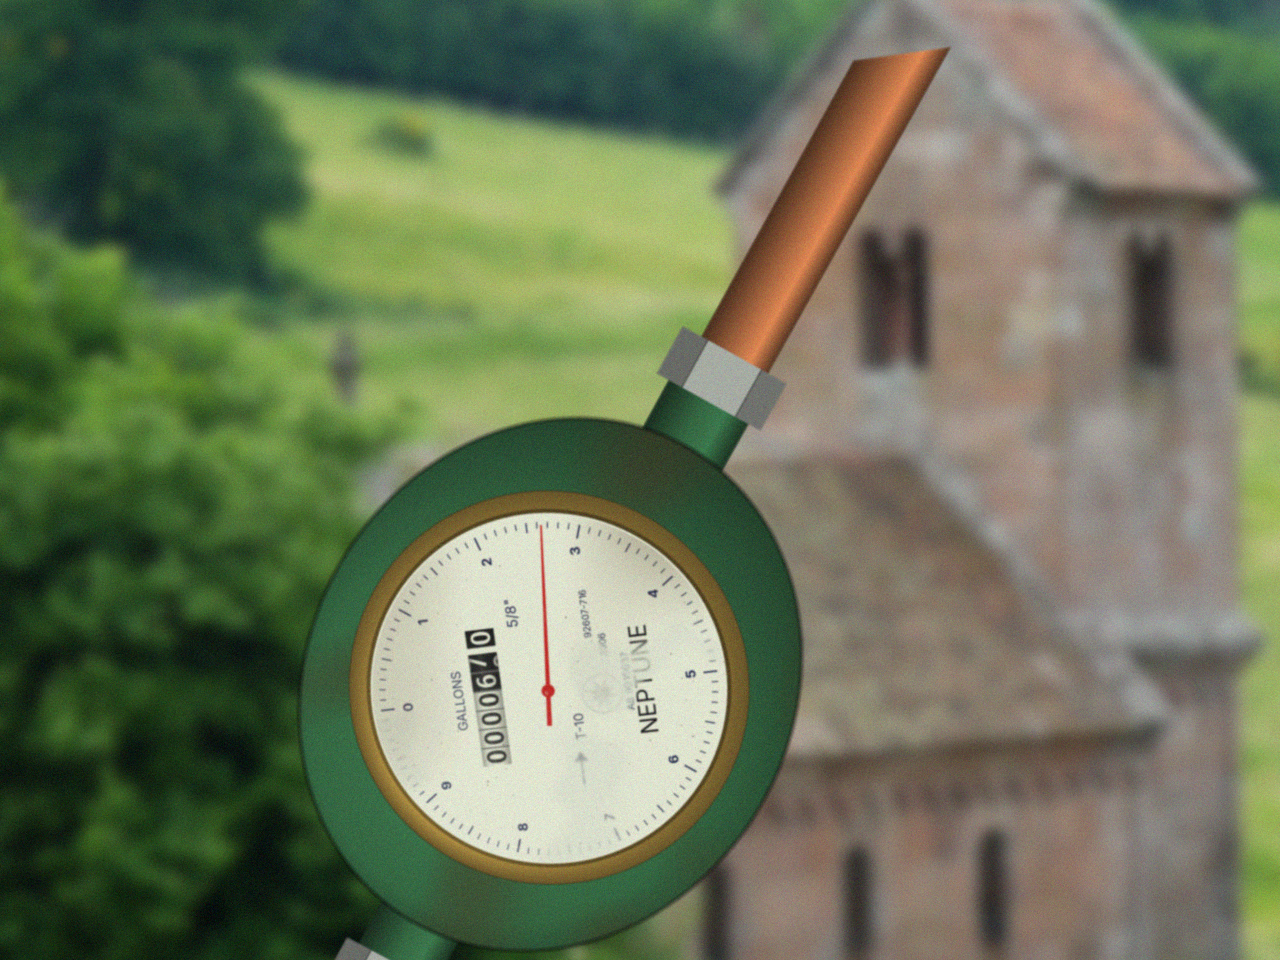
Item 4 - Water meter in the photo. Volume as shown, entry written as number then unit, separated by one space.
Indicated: 672.6 gal
